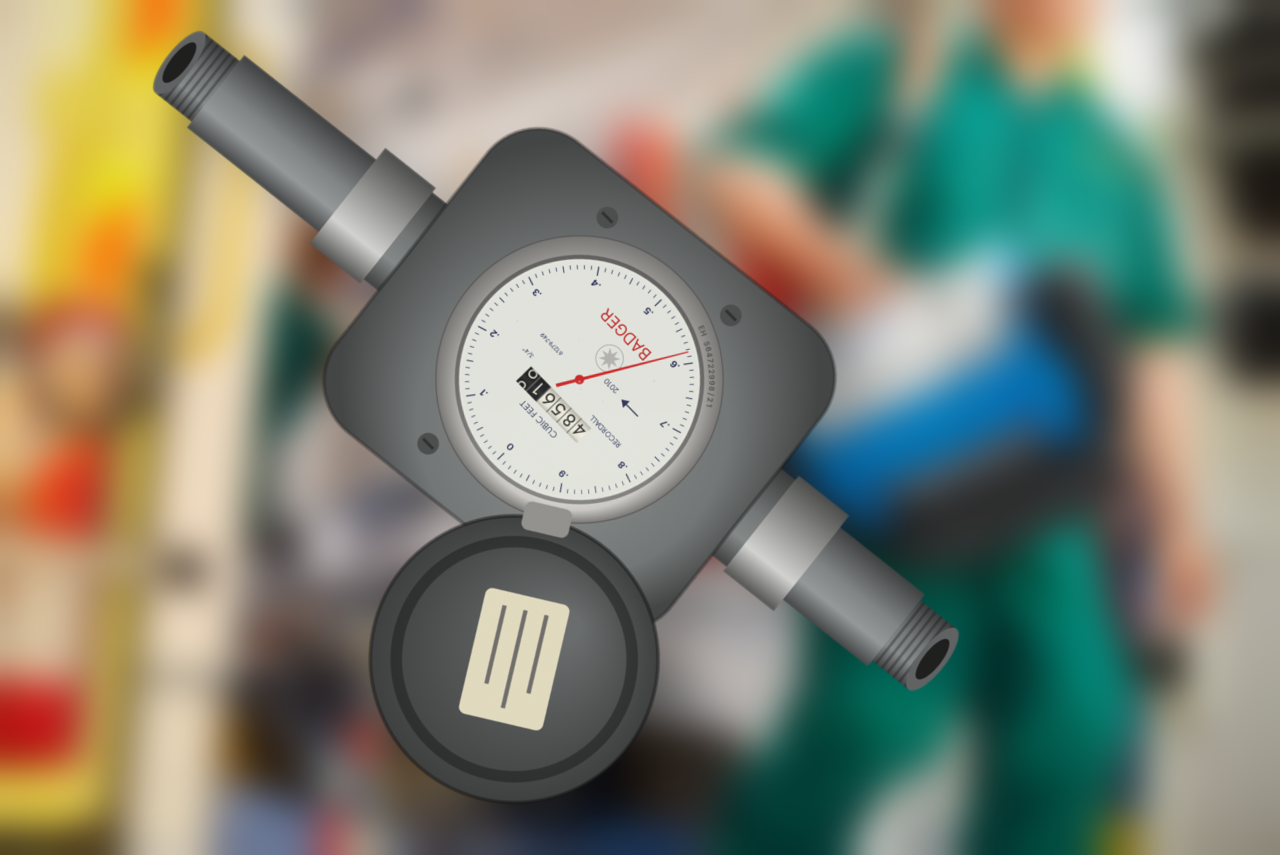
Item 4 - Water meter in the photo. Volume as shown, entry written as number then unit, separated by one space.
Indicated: 485618.58 ft³
